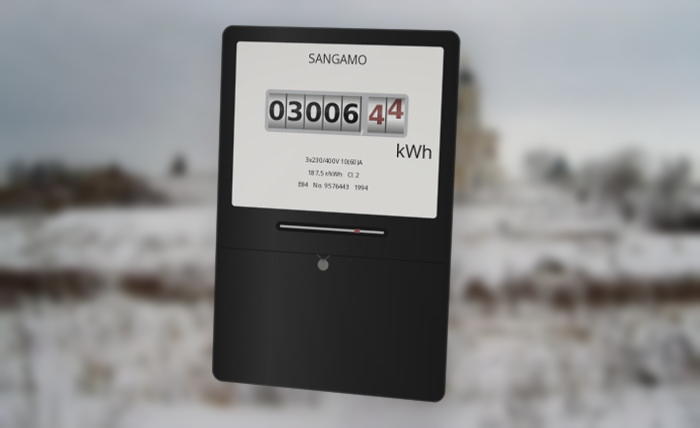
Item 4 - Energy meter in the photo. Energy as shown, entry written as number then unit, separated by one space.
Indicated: 3006.44 kWh
